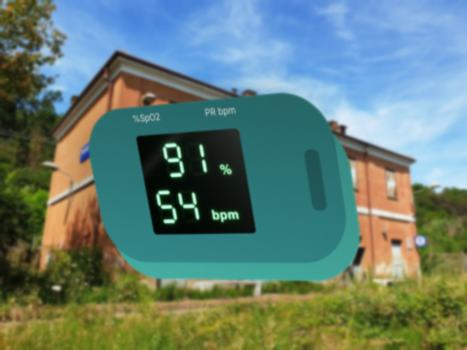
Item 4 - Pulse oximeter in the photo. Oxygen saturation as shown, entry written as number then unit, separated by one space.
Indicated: 91 %
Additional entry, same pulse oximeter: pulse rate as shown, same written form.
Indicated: 54 bpm
